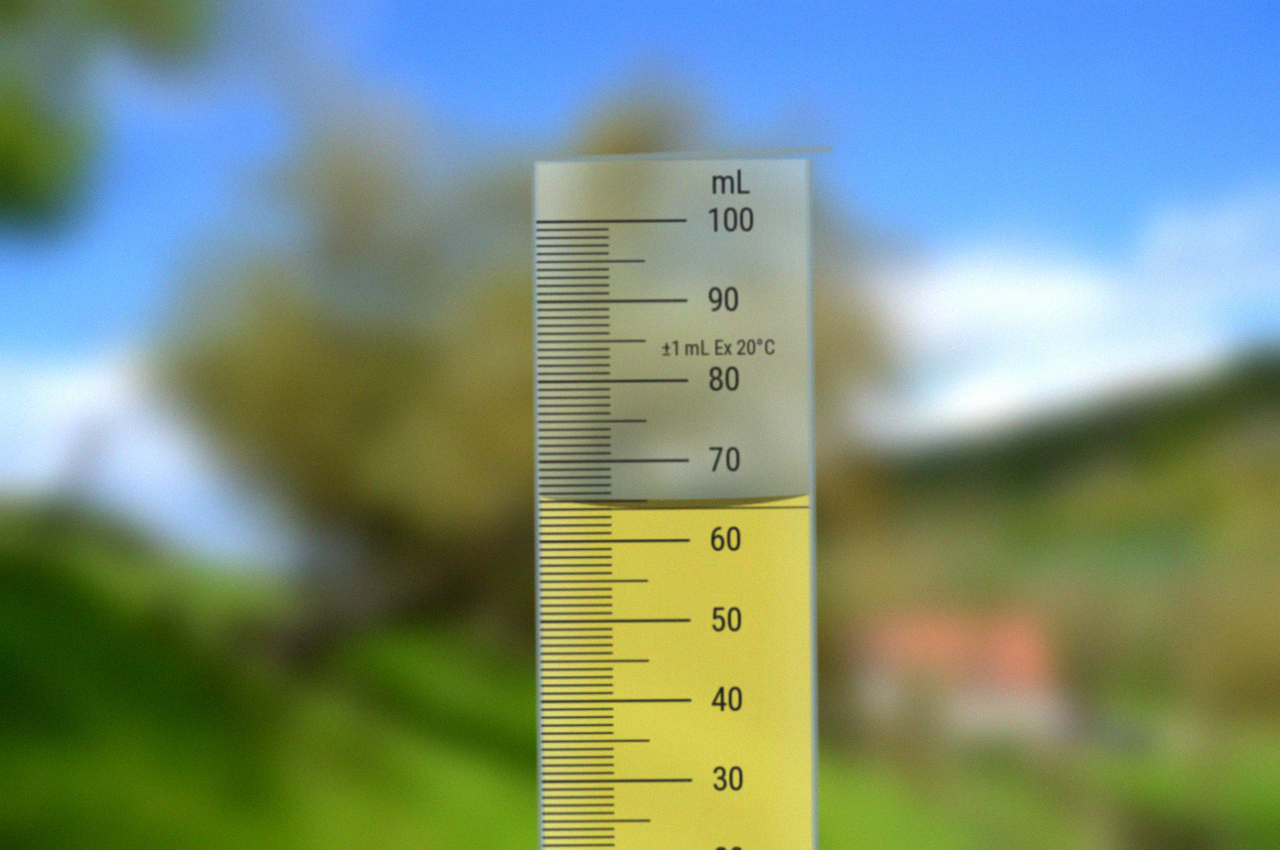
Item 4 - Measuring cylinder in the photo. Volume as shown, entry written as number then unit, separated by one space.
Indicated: 64 mL
